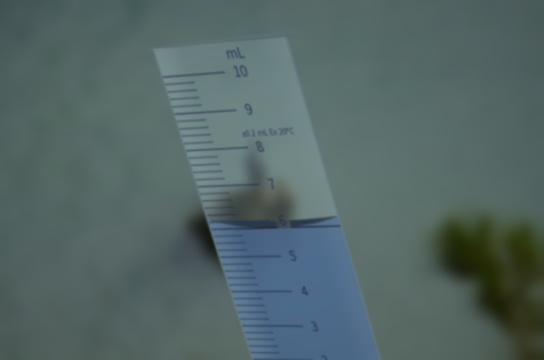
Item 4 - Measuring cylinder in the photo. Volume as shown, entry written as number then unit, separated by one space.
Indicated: 5.8 mL
